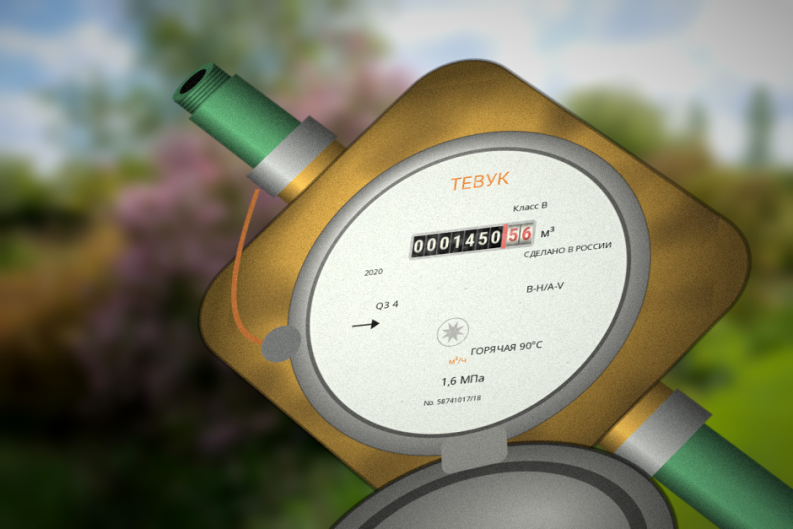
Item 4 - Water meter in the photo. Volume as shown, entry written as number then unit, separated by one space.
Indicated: 1450.56 m³
